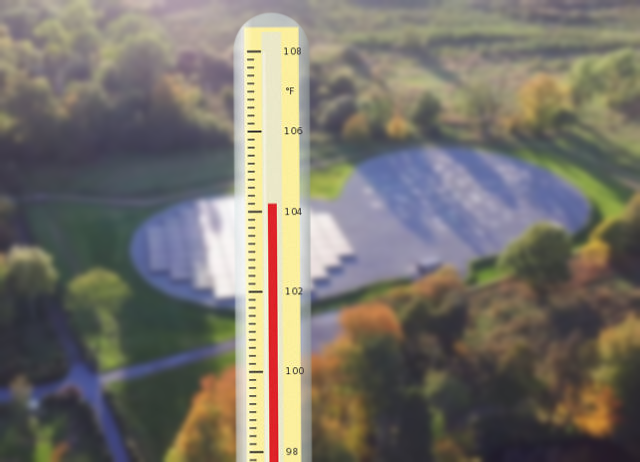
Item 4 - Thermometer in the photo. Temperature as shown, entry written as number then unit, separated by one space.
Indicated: 104.2 °F
